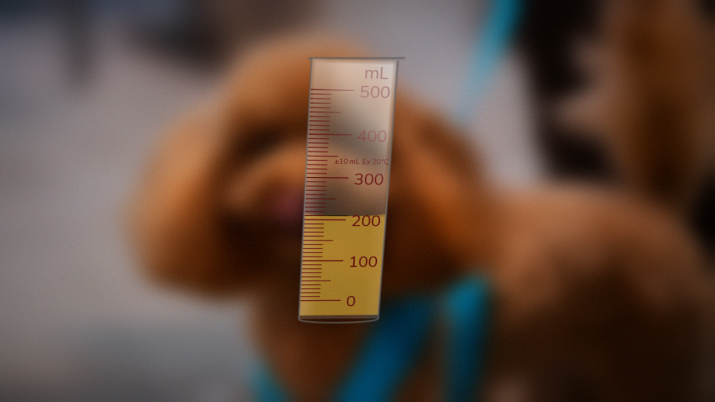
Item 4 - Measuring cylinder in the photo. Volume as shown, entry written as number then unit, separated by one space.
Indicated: 210 mL
